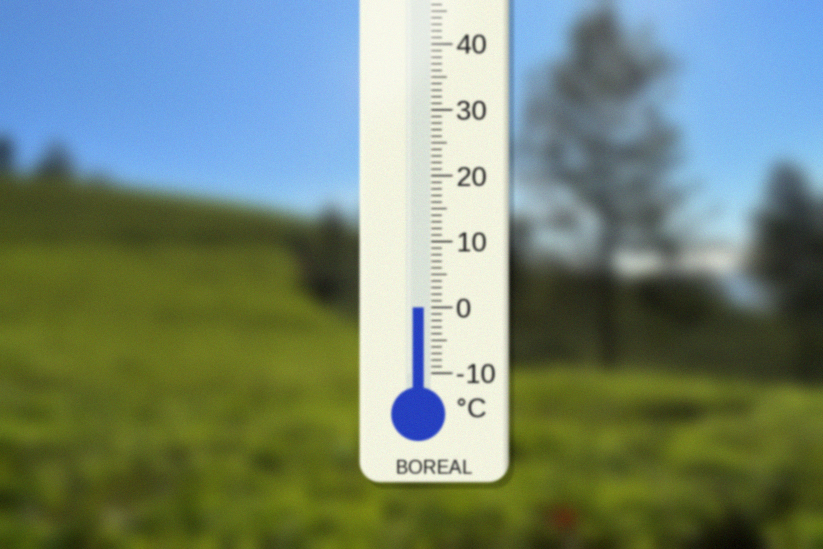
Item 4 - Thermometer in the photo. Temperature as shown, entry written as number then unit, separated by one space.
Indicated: 0 °C
